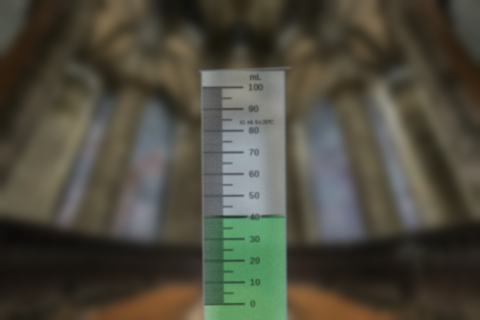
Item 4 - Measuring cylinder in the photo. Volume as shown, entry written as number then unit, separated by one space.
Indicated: 40 mL
